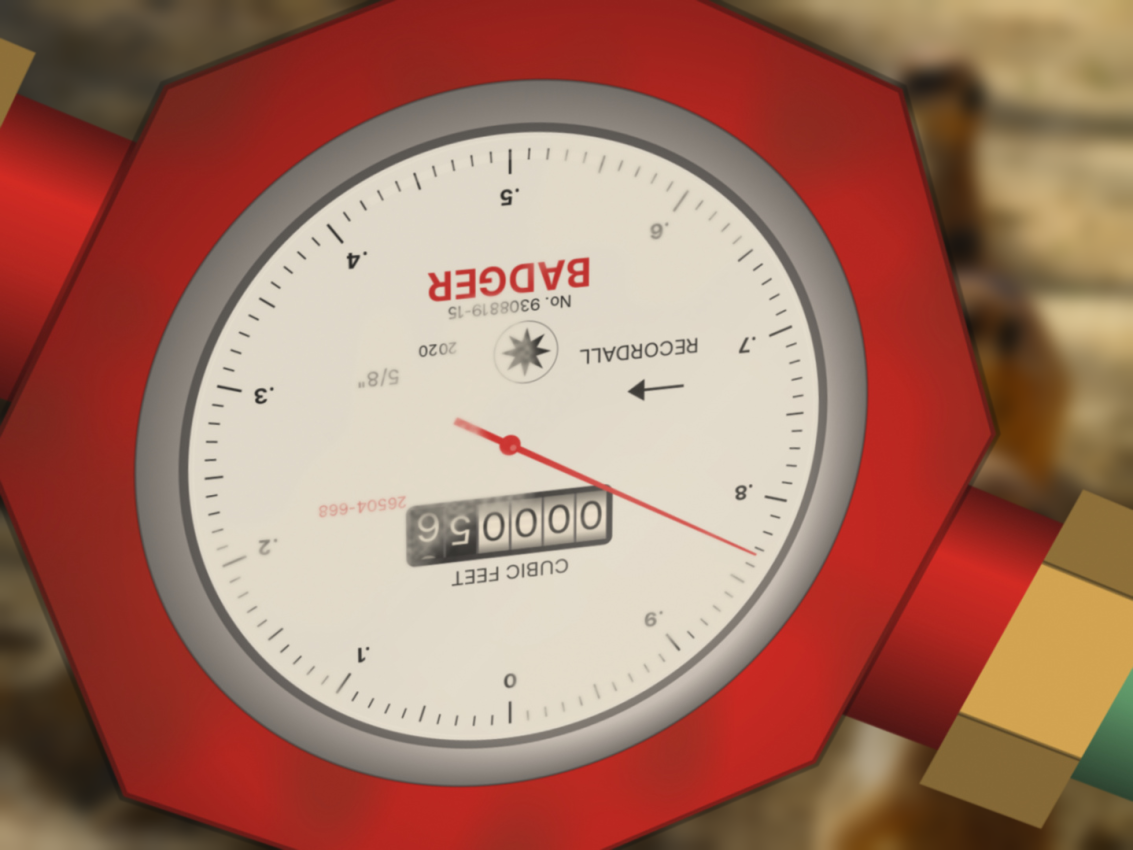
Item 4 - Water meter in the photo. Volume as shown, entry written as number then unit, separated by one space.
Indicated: 55.83 ft³
